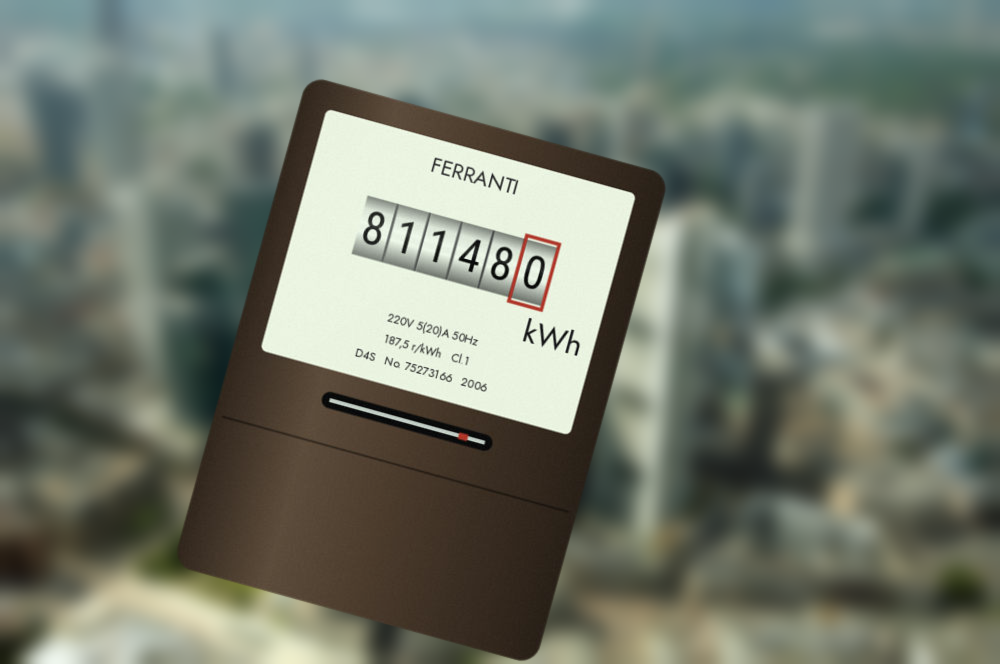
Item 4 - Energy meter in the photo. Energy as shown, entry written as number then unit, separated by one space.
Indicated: 81148.0 kWh
